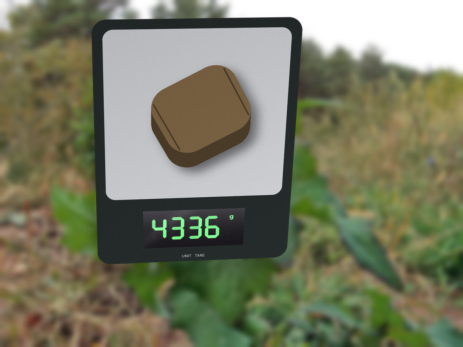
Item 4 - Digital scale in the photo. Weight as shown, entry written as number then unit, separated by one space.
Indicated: 4336 g
